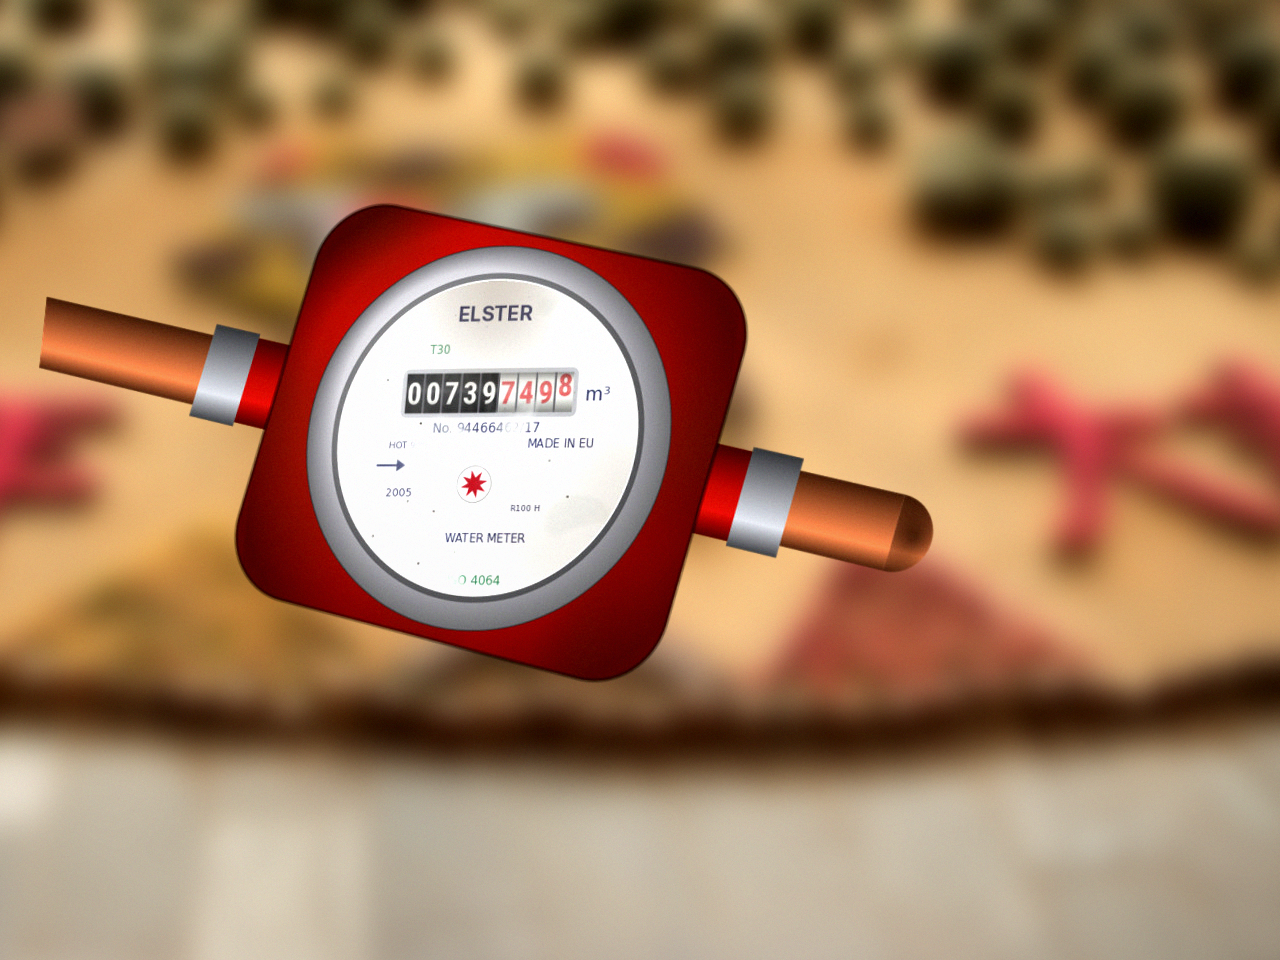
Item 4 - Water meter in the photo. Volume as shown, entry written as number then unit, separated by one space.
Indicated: 739.7498 m³
